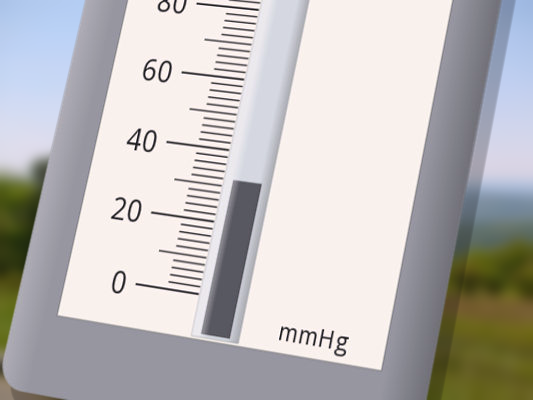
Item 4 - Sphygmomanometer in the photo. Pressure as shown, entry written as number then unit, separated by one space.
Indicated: 32 mmHg
